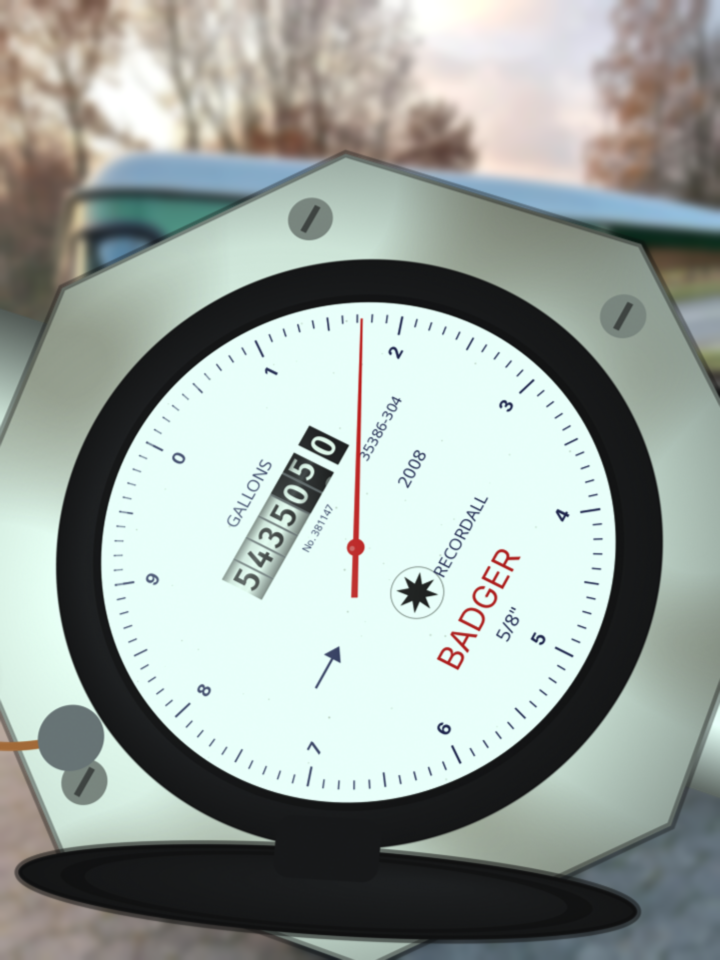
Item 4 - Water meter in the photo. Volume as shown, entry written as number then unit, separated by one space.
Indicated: 5435051.7 gal
